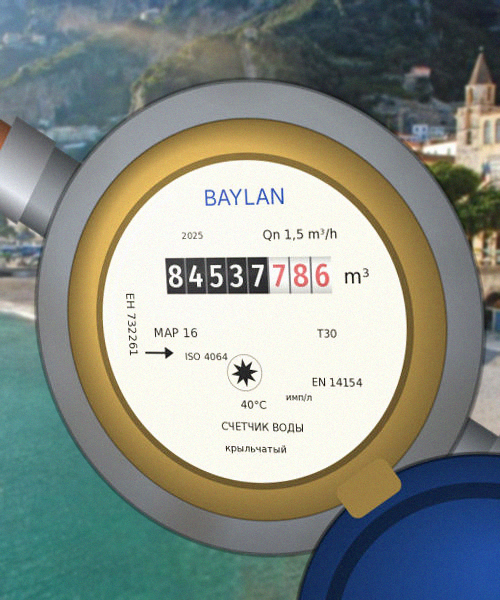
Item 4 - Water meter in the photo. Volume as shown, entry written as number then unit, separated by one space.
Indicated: 84537.786 m³
